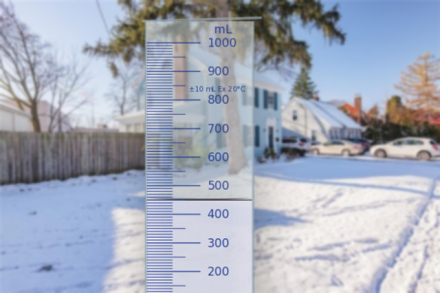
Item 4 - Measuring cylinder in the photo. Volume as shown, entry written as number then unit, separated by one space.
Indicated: 450 mL
